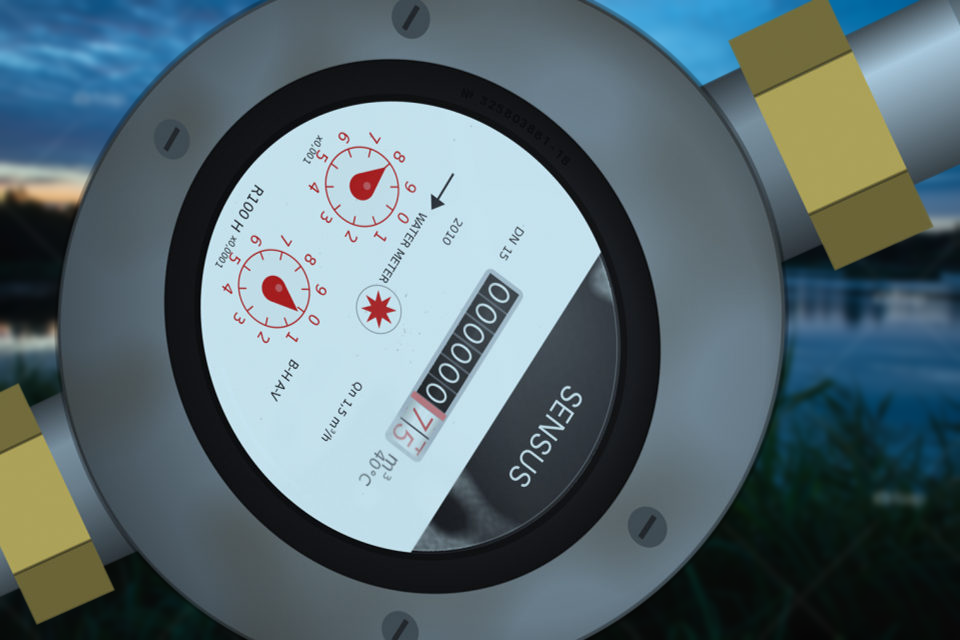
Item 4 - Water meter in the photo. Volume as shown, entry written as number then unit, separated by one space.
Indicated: 0.7480 m³
